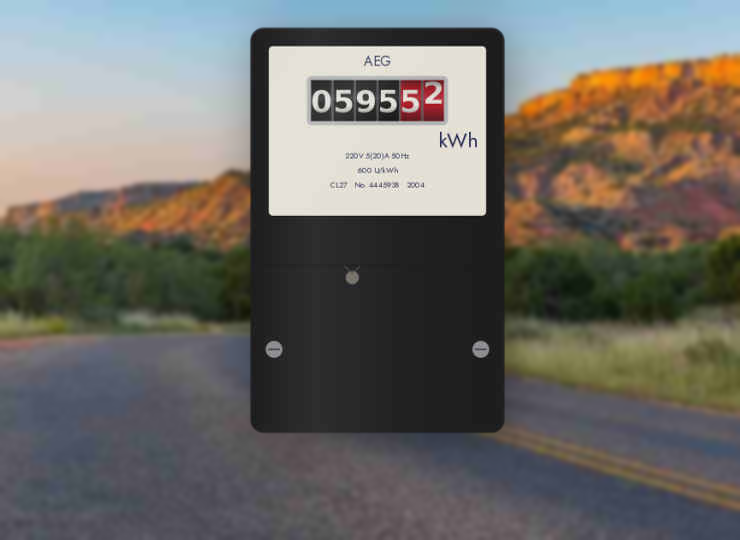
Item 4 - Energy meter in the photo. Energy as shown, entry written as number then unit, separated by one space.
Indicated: 595.52 kWh
